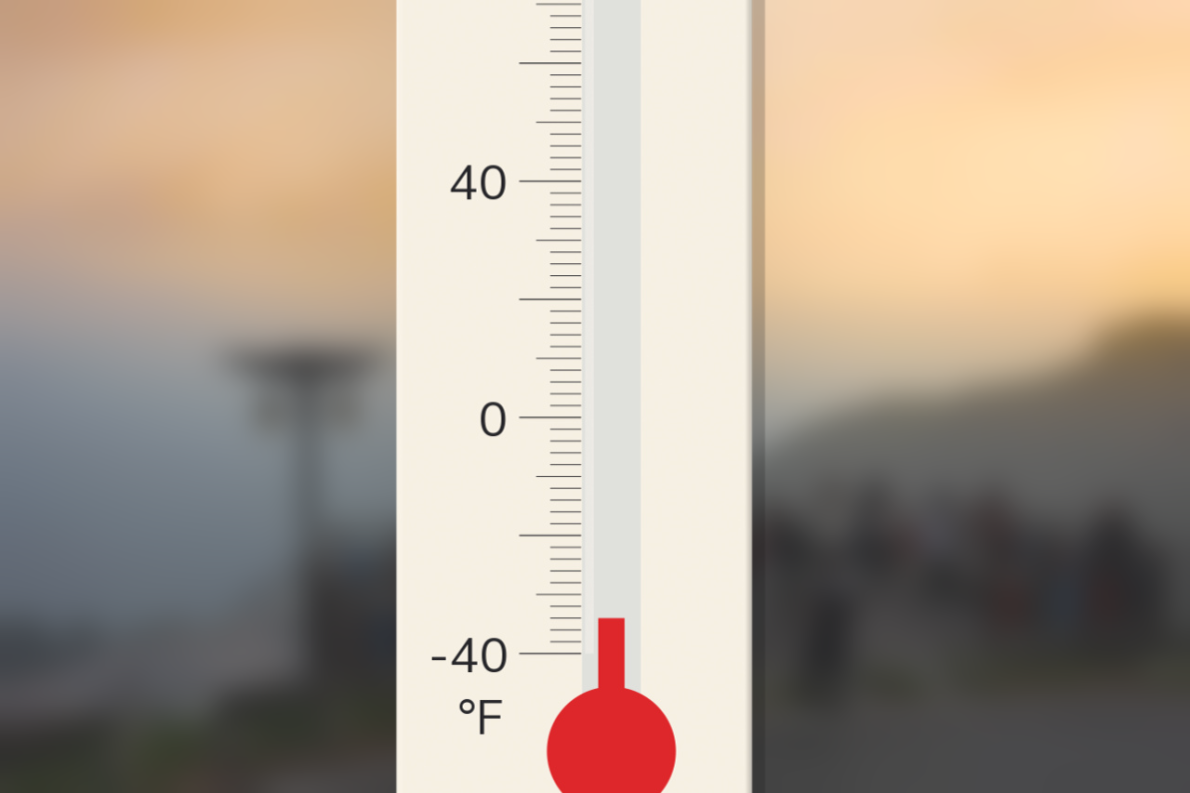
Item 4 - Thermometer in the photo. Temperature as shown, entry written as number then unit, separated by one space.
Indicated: -34 °F
